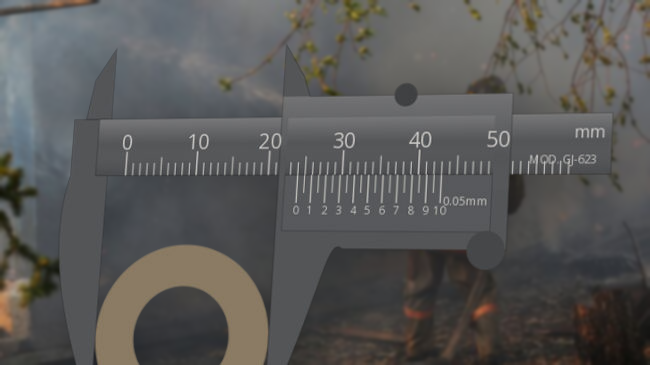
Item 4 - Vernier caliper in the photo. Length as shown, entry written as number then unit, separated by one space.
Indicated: 24.0 mm
